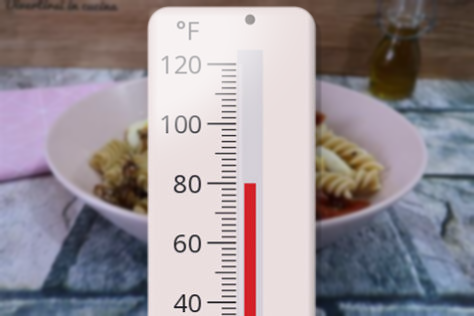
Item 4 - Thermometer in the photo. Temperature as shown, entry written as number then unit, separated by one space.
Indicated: 80 °F
